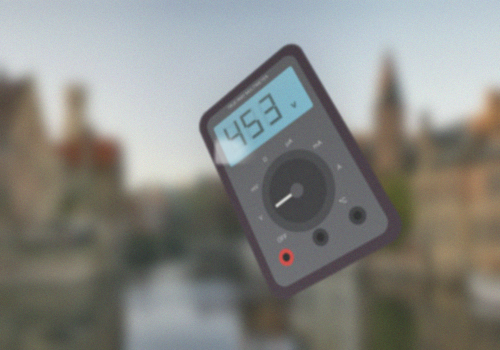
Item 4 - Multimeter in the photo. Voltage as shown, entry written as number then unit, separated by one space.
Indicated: 453 V
